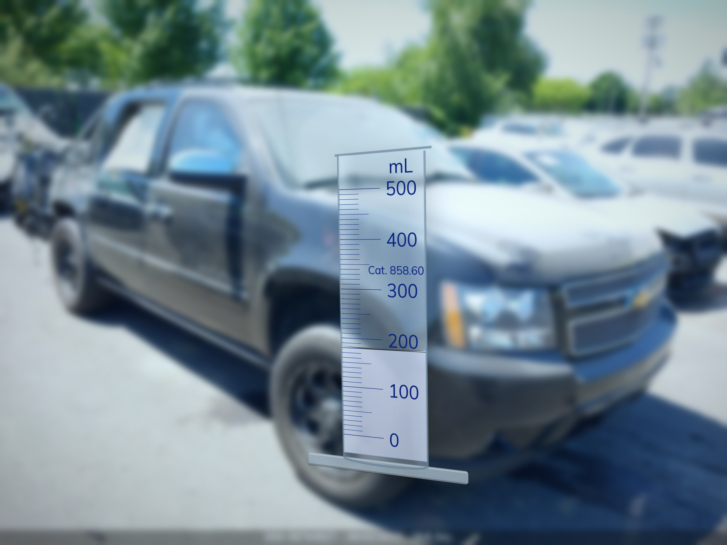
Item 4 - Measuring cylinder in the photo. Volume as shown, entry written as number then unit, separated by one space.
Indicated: 180 mL
